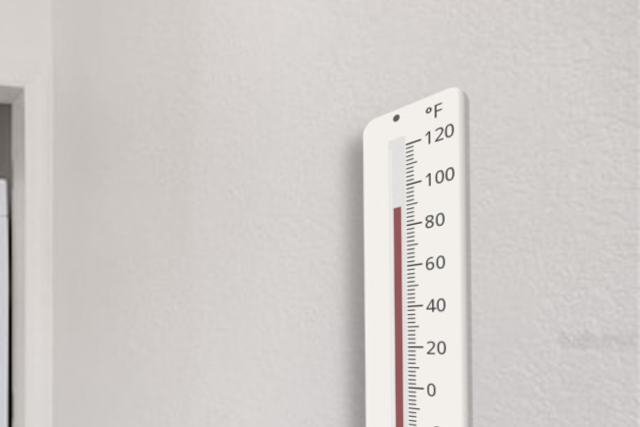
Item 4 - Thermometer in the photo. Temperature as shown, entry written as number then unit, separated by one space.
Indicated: 90 °F
